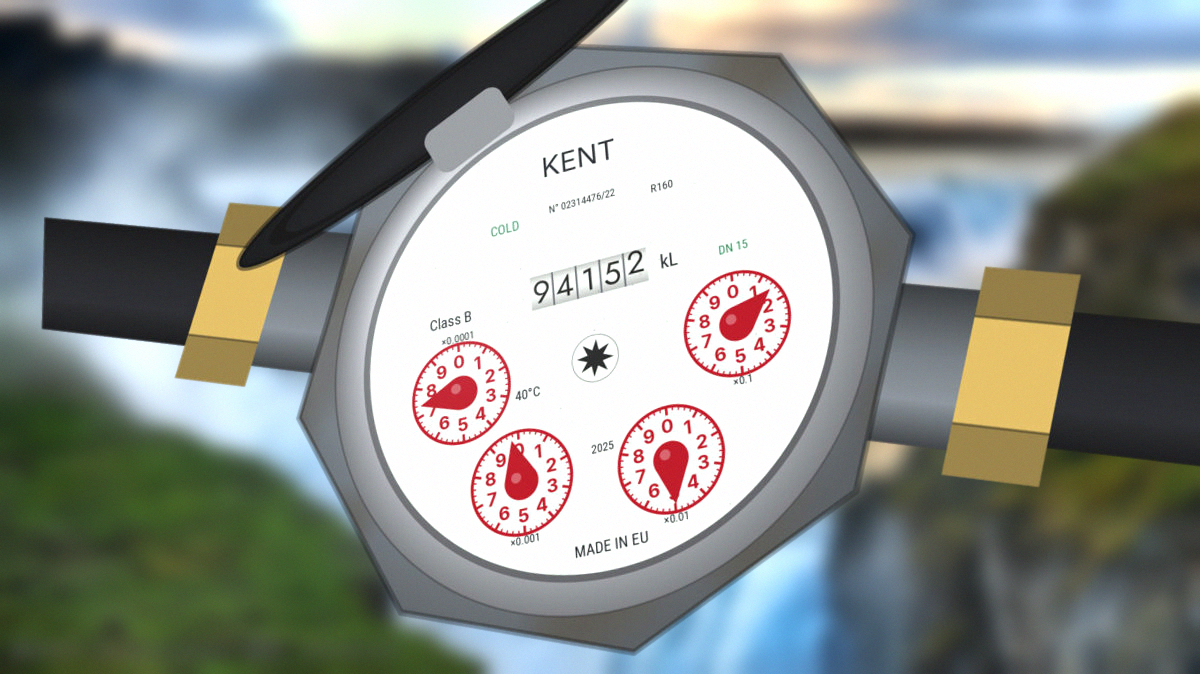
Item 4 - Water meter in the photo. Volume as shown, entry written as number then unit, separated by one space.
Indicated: 94152.1497 kL
